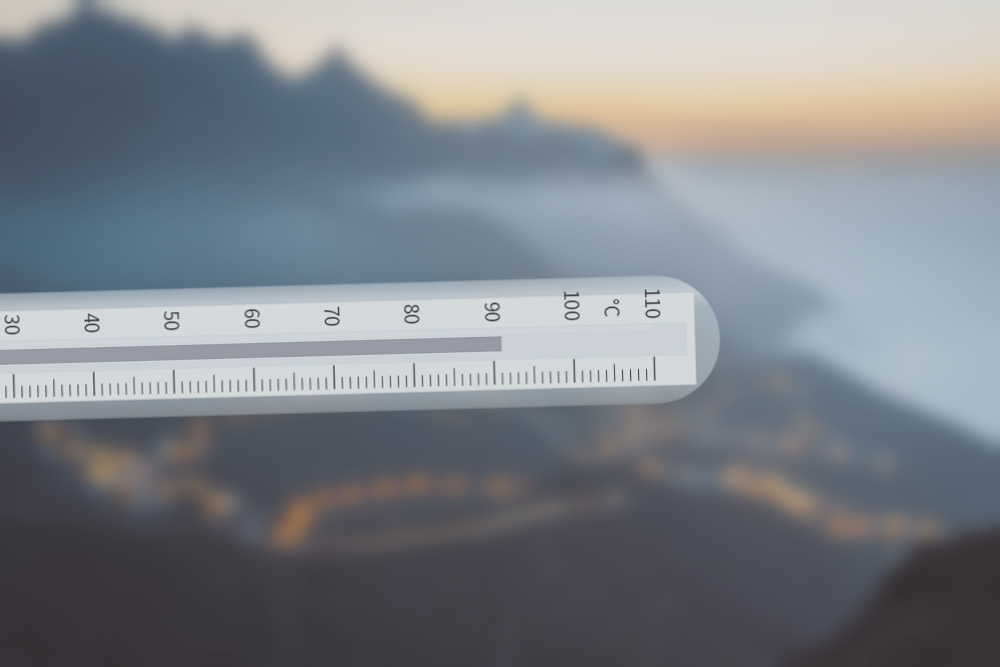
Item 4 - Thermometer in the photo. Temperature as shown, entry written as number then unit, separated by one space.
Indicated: 91 °C
